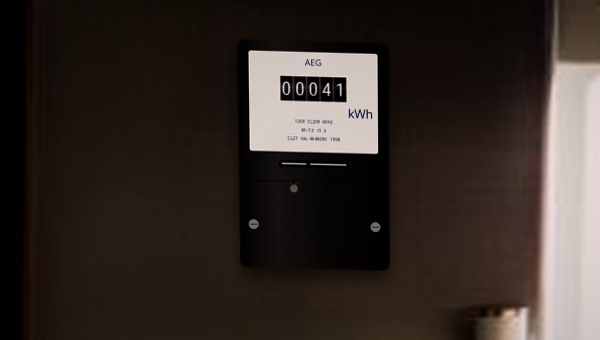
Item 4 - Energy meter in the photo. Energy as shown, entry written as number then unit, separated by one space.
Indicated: 41 kWh
